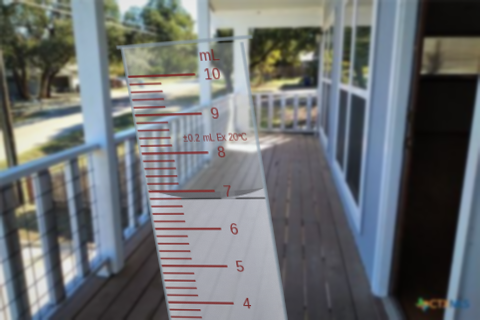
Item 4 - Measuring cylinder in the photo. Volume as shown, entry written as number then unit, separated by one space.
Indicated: 6.8 mL
